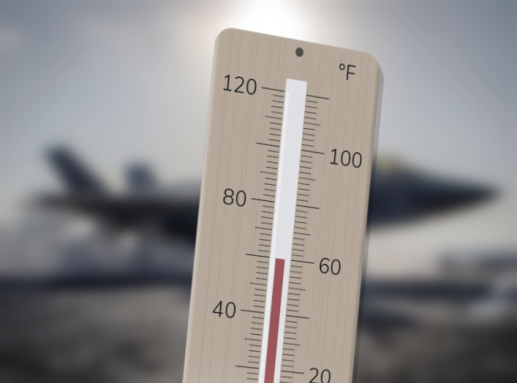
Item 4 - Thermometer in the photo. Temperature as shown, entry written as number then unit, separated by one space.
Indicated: 60 °F
